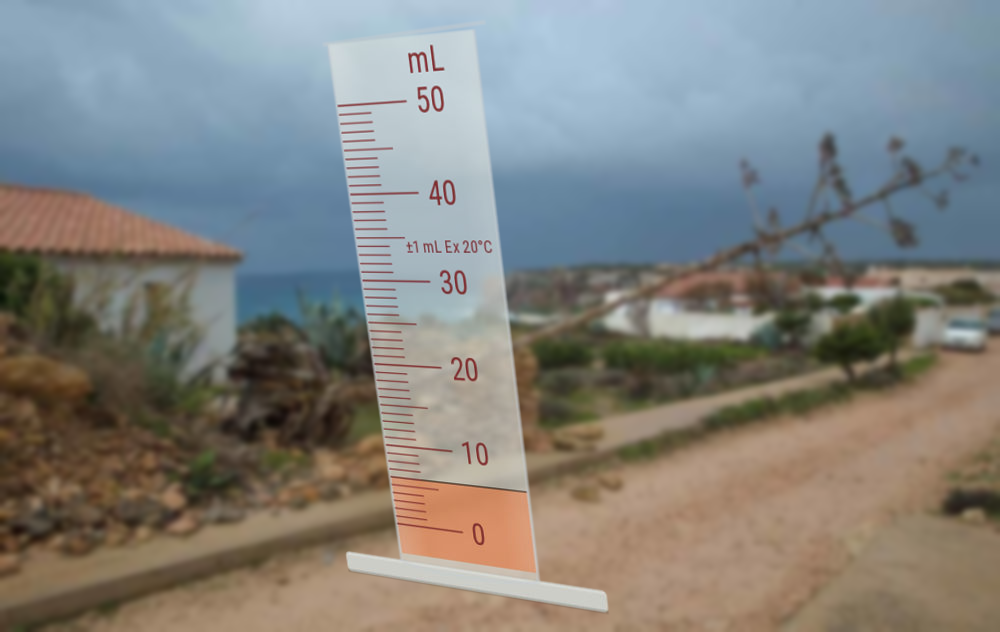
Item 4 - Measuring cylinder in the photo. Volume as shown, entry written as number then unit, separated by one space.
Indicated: 6 mL
